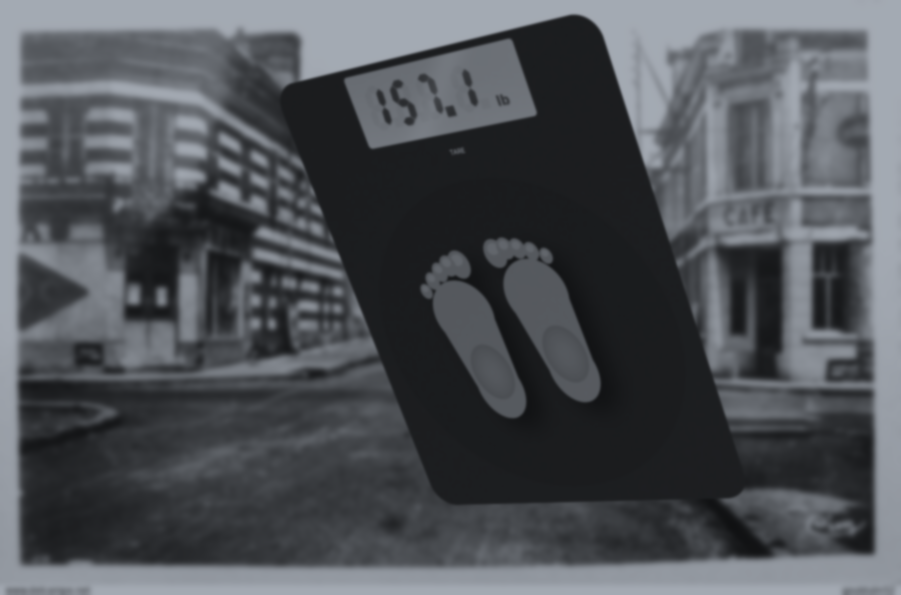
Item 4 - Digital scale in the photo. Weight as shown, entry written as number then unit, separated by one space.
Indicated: 157.1 lb
